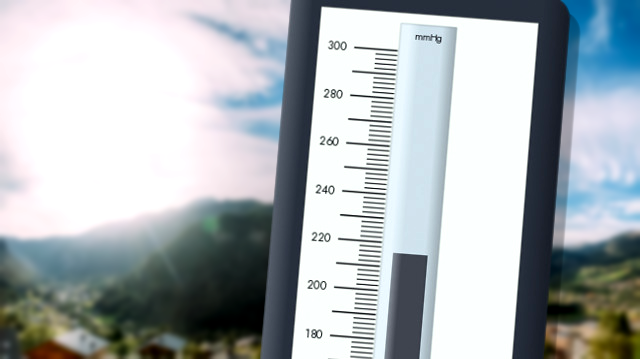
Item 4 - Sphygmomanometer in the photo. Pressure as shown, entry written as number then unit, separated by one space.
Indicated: 216 mmHg
